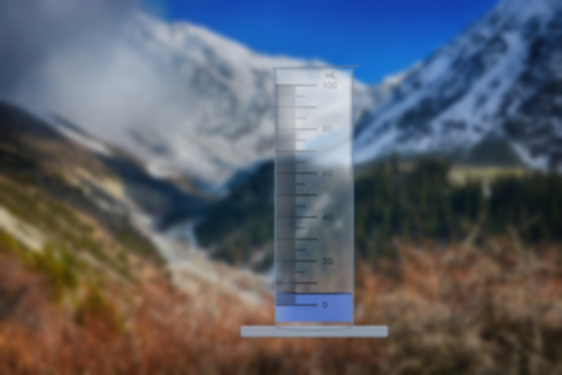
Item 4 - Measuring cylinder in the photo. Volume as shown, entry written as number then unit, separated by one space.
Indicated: 5 mL
